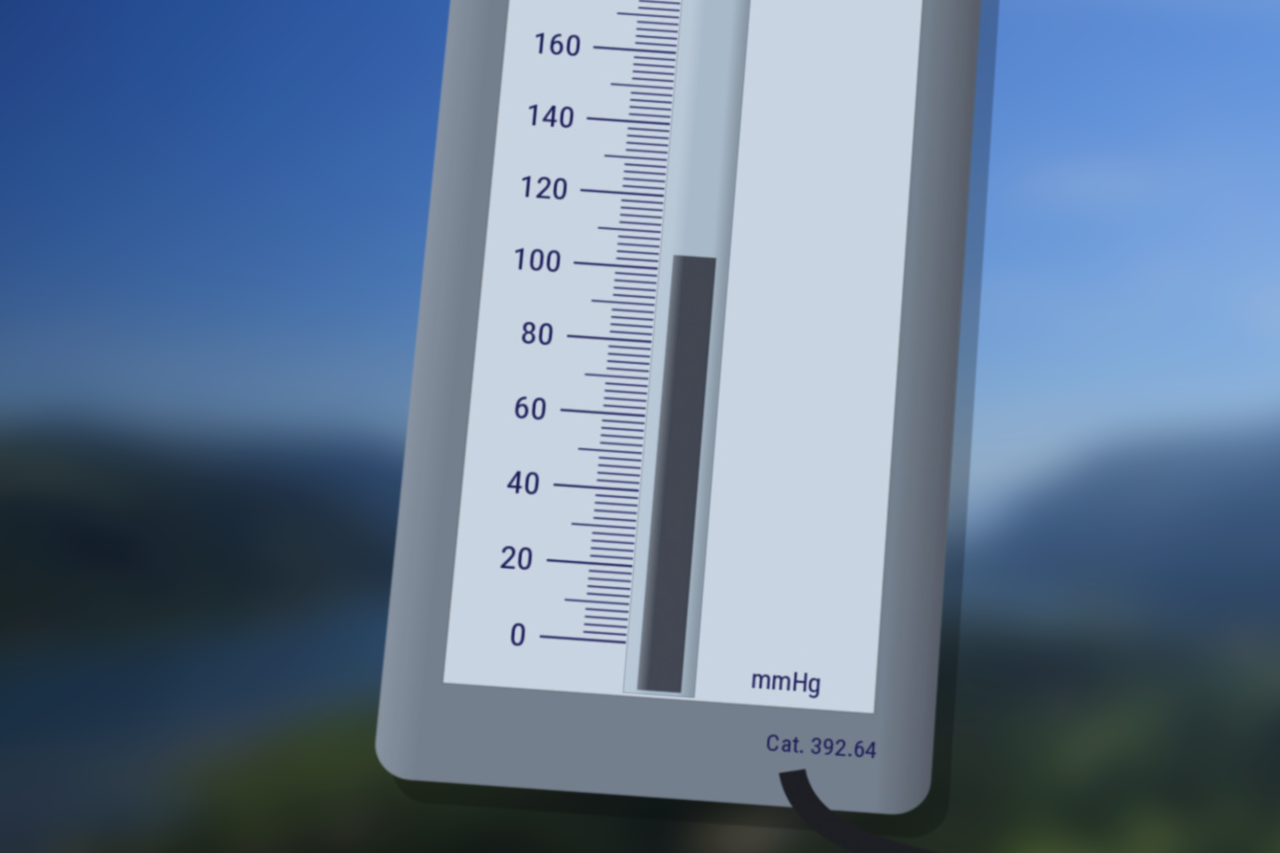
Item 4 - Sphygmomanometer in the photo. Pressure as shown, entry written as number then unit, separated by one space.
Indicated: 104 mmHg
